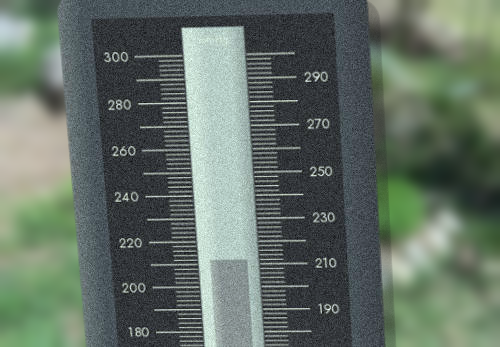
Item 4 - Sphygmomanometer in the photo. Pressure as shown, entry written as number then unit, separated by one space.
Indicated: 212 mmHg
